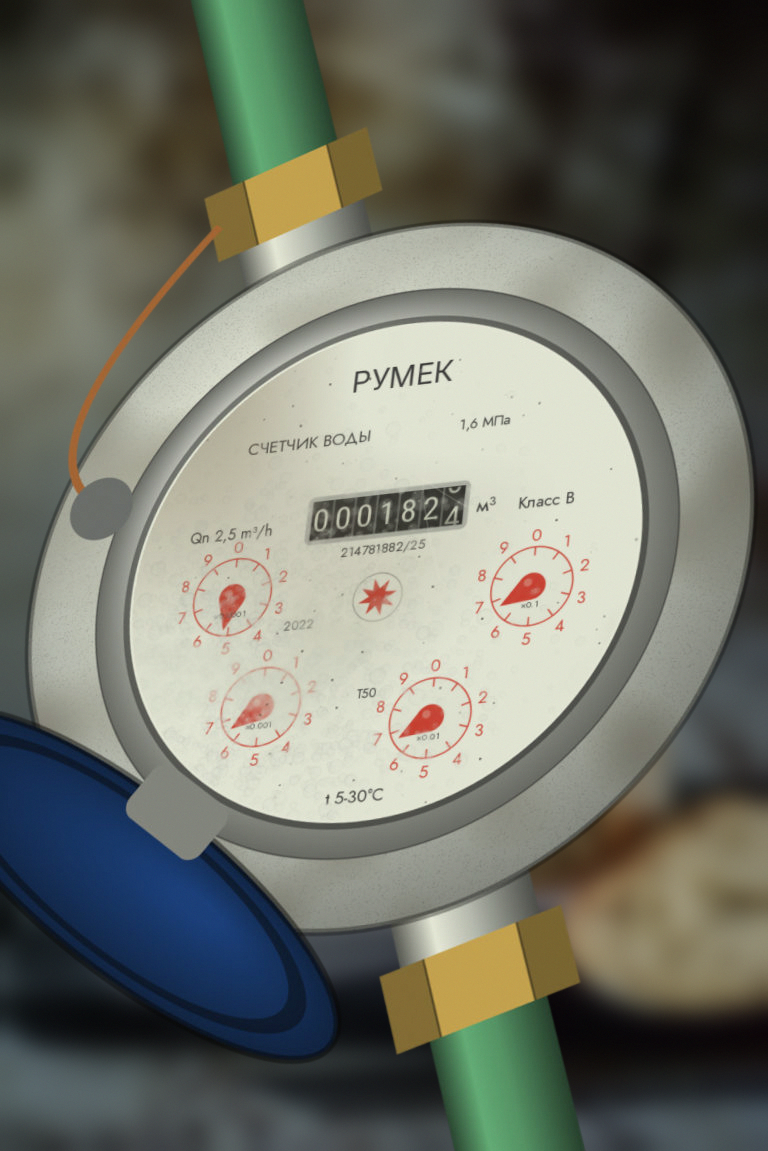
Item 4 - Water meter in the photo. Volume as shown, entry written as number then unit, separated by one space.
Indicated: 1823.6665 m³
